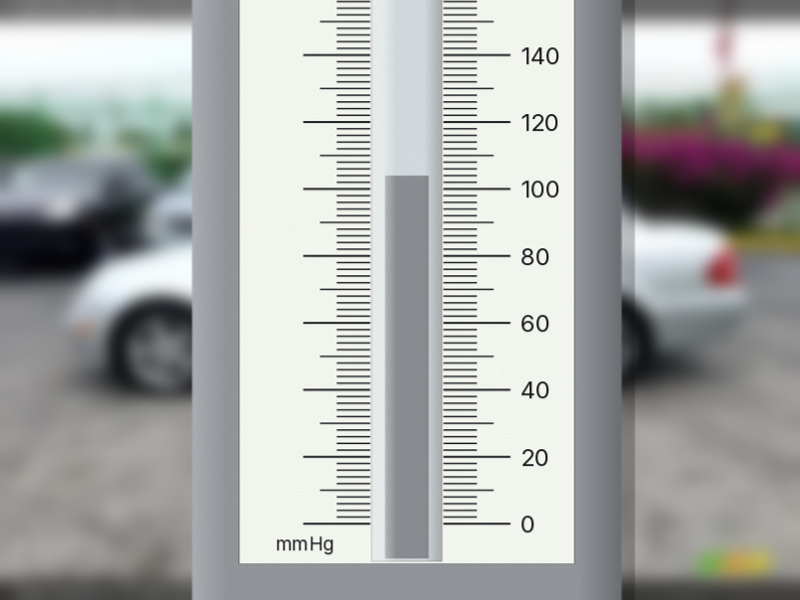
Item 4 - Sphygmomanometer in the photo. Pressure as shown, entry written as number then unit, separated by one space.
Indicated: 104 mmHg
